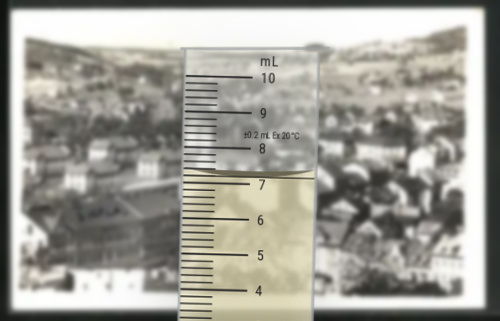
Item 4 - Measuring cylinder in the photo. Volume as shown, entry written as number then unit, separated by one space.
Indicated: 7.2 mL
